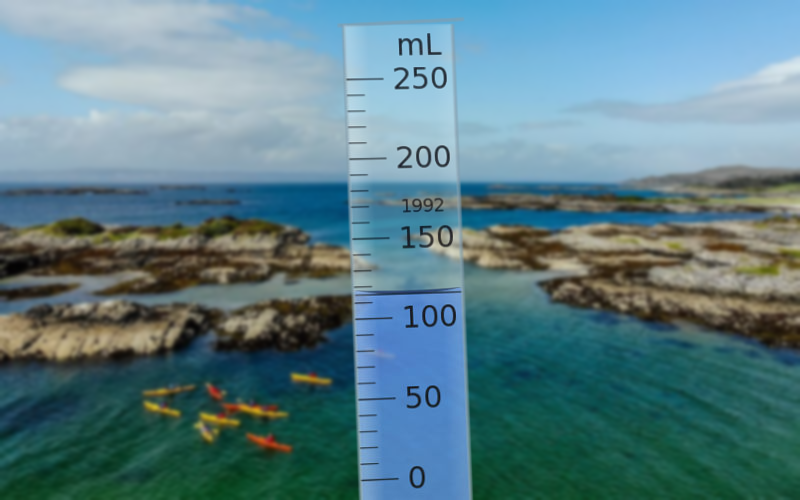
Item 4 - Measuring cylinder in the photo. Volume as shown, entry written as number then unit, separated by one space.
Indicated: 115 mL
